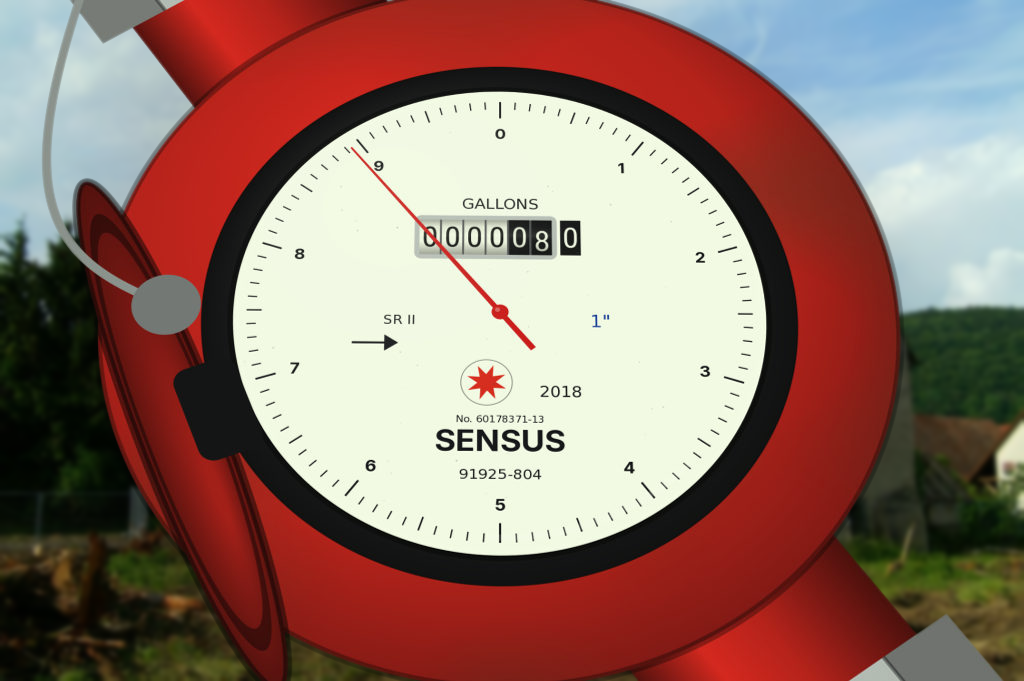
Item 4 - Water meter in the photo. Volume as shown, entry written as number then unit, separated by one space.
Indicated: 78.9 gal
